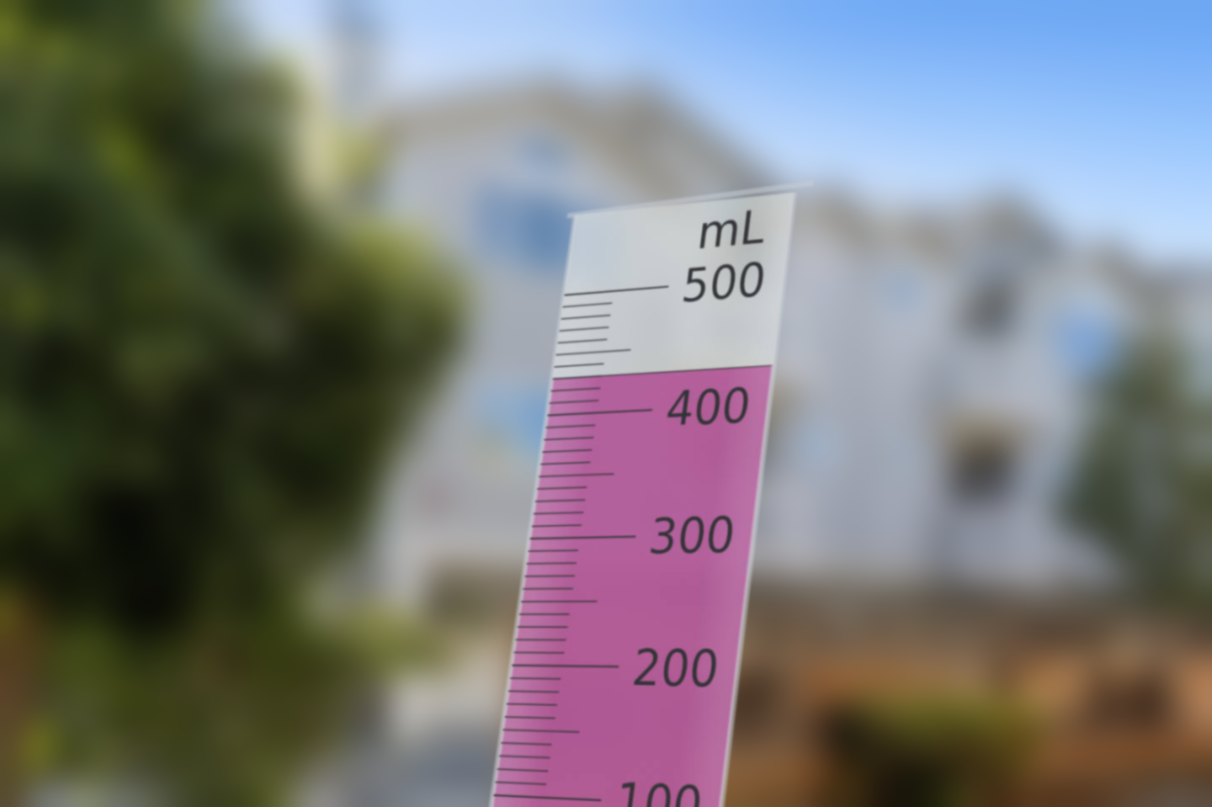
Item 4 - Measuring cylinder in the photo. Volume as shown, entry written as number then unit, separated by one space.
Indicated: 430 mL
